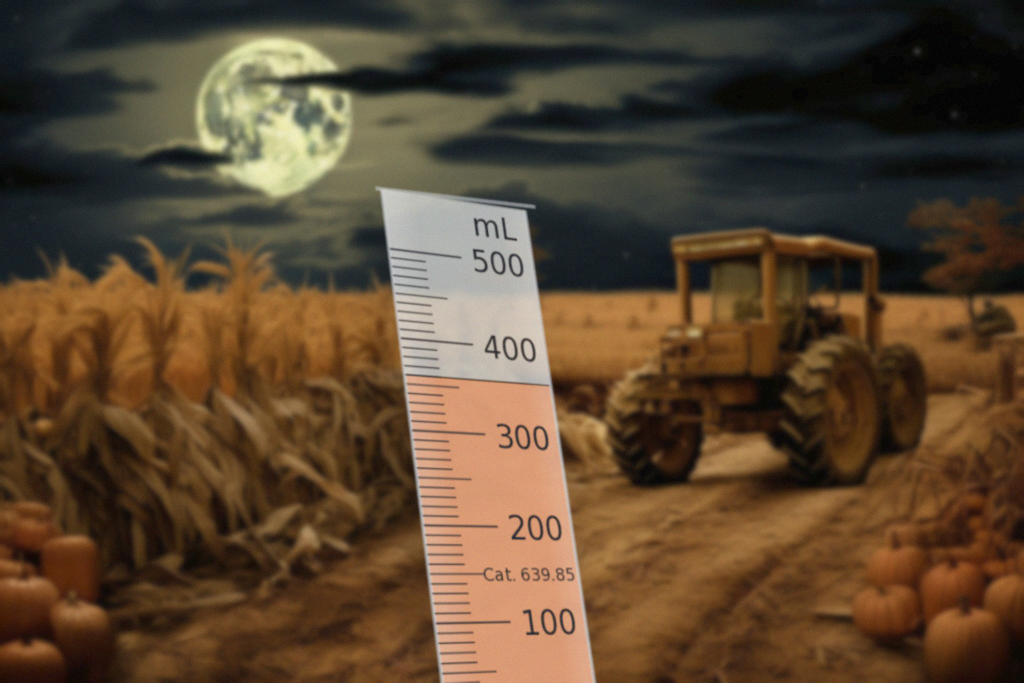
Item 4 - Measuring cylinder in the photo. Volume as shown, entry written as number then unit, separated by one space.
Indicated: 360 mL
